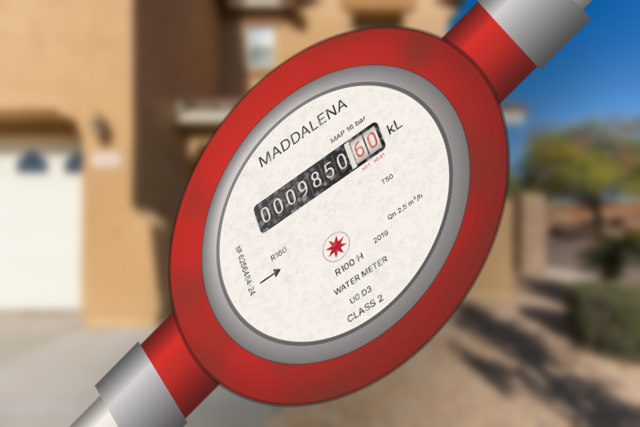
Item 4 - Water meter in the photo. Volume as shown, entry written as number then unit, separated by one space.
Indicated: 9850.60 kL
